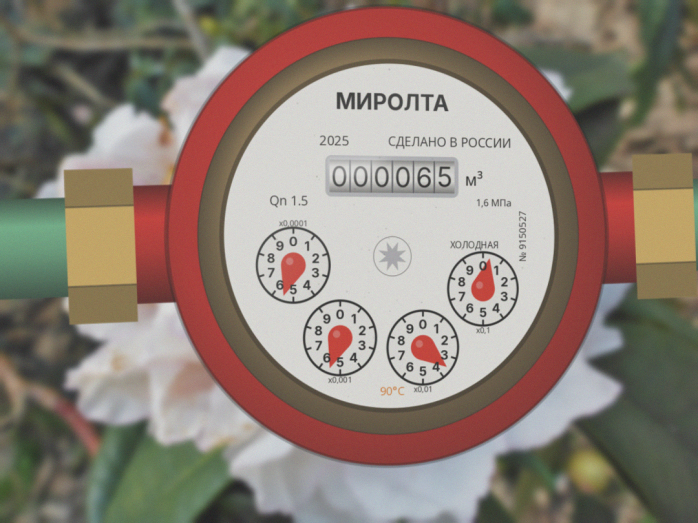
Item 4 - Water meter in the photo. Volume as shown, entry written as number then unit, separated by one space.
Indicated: 65.0355 m³
